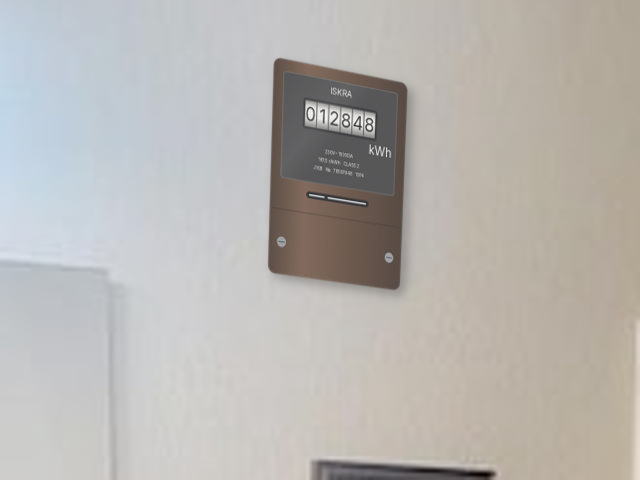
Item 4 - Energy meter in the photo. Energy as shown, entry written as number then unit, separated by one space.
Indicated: 12848 kWh
